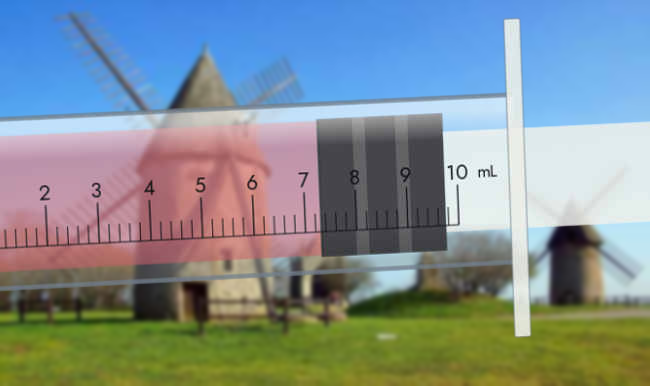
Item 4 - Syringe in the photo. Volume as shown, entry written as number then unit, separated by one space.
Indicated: 7.3 mL
